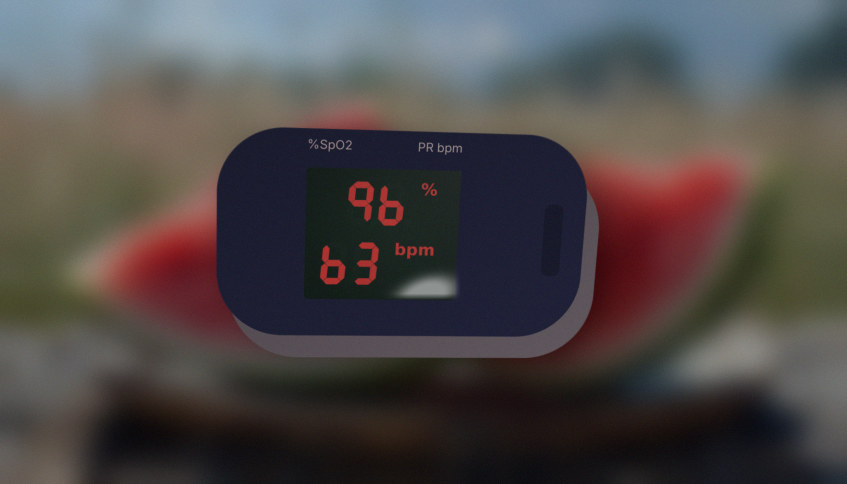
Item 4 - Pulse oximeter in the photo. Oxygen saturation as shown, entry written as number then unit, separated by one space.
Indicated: 96 %
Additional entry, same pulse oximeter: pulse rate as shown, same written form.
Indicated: 63 bpm
